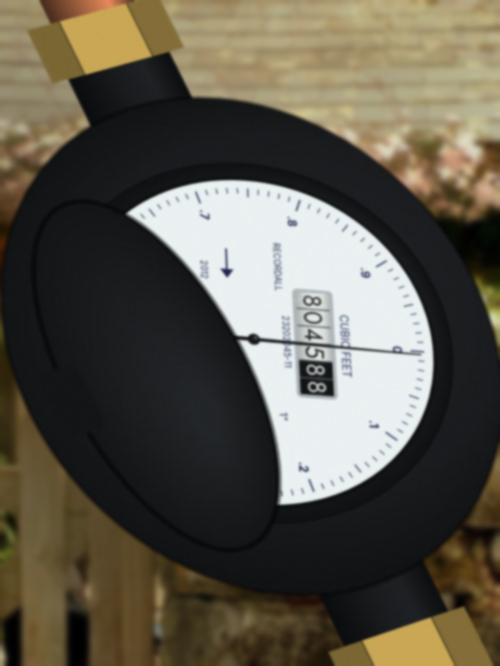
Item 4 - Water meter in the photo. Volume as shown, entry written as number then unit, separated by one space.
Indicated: 804588.00 ft³
